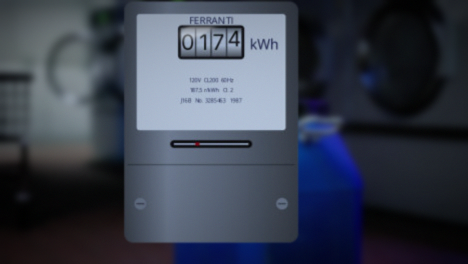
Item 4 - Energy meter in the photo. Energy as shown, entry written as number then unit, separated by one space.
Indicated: 174 kWh
